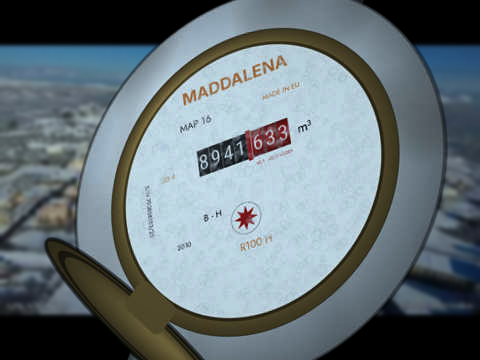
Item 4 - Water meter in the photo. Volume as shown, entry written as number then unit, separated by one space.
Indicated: 8941.633 m³
